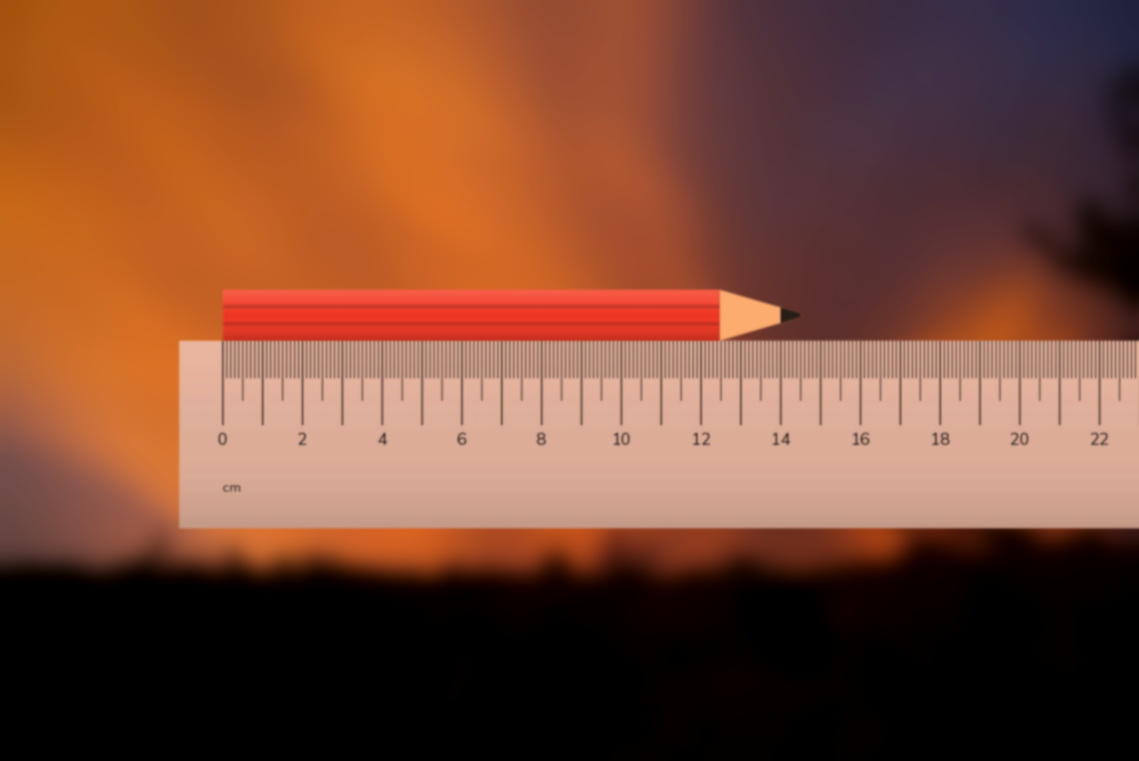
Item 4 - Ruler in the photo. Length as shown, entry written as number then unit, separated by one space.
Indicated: 14.5 cm
